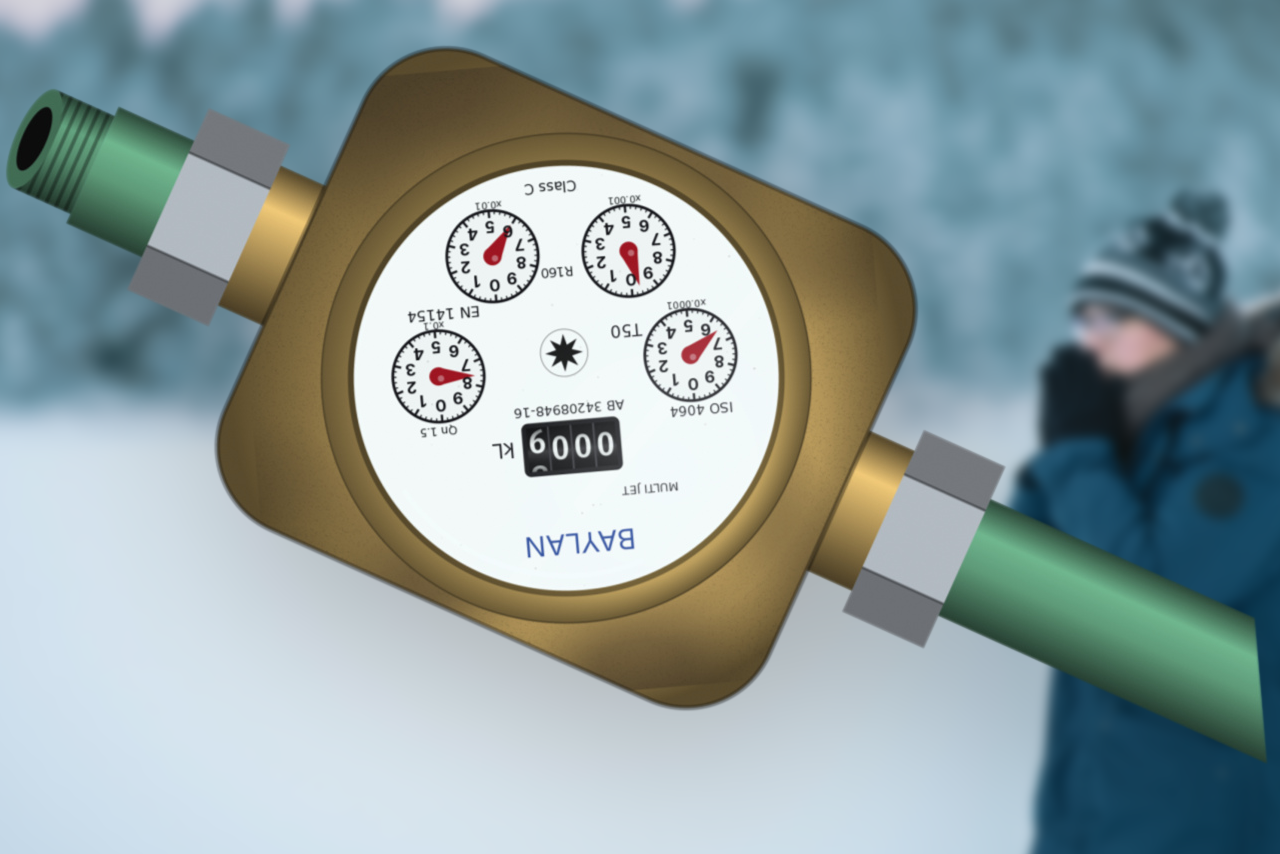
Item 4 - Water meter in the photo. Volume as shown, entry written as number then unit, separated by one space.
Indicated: 8.7596 kL
